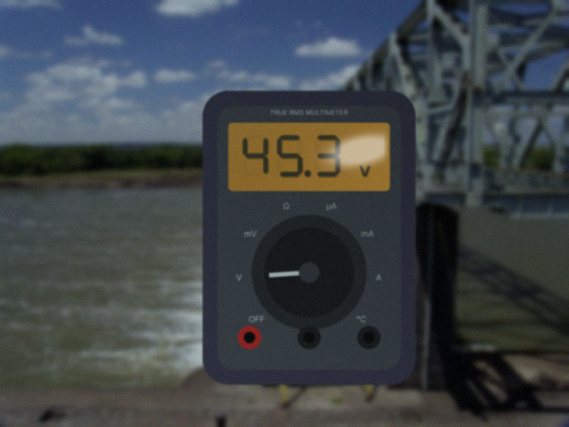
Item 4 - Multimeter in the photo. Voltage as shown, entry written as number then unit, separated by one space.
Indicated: 45.3 V
